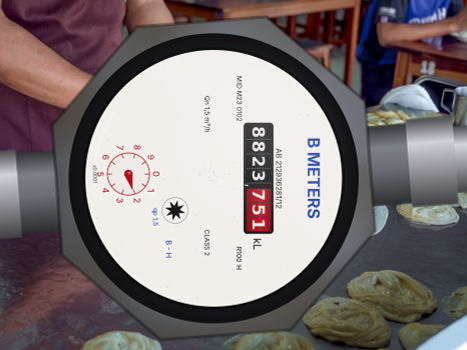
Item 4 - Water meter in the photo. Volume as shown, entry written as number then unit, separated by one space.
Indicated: 8823.7512 kL
